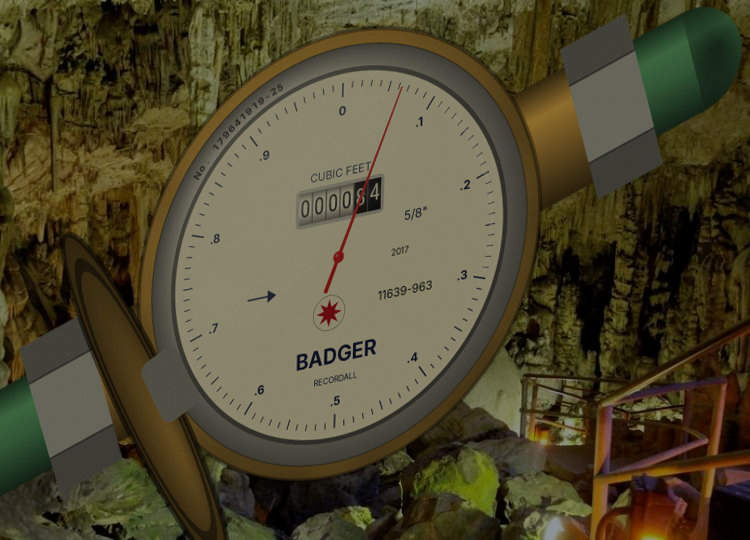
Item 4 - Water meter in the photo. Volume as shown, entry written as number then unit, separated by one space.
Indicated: 84.06 ft³
